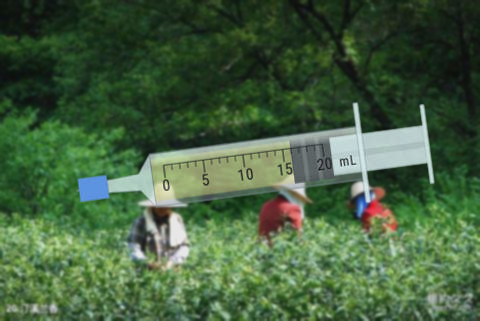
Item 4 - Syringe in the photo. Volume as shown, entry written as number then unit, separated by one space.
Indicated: 16 mL
